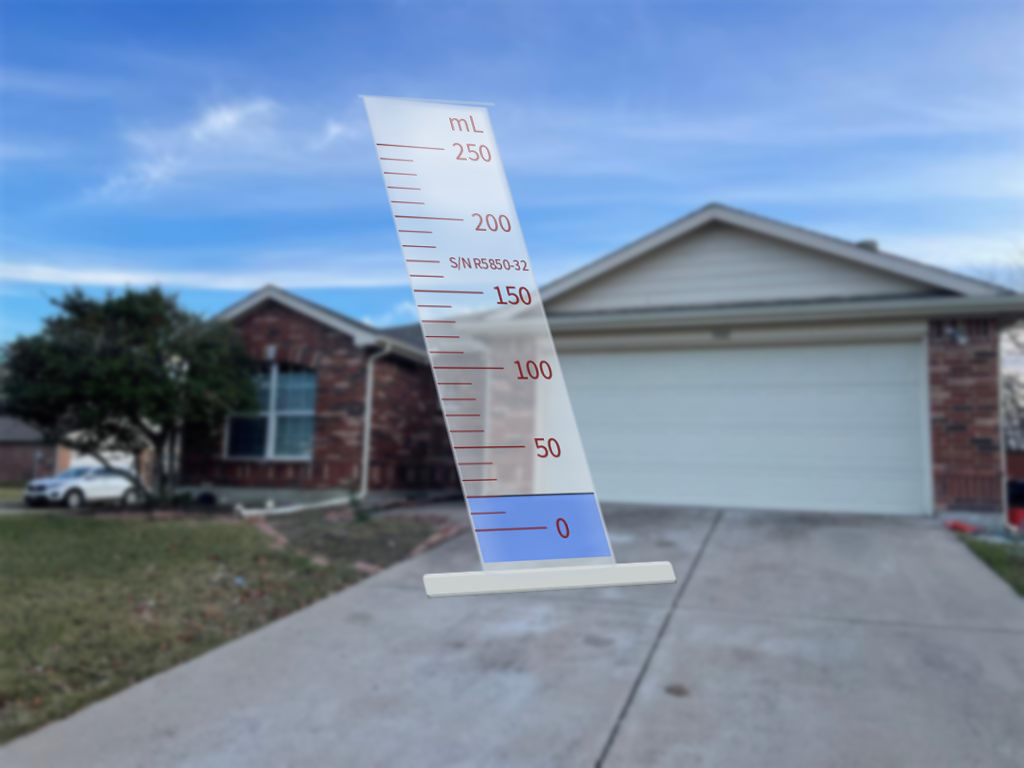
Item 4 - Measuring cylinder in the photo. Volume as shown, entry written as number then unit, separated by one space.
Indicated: 20 mL
